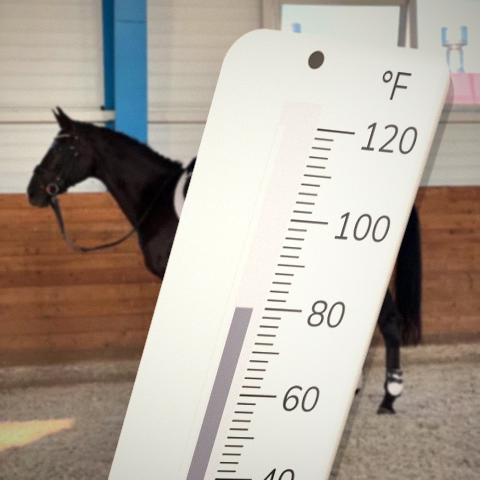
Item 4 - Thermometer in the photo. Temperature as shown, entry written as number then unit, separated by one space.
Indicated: 80 °F
